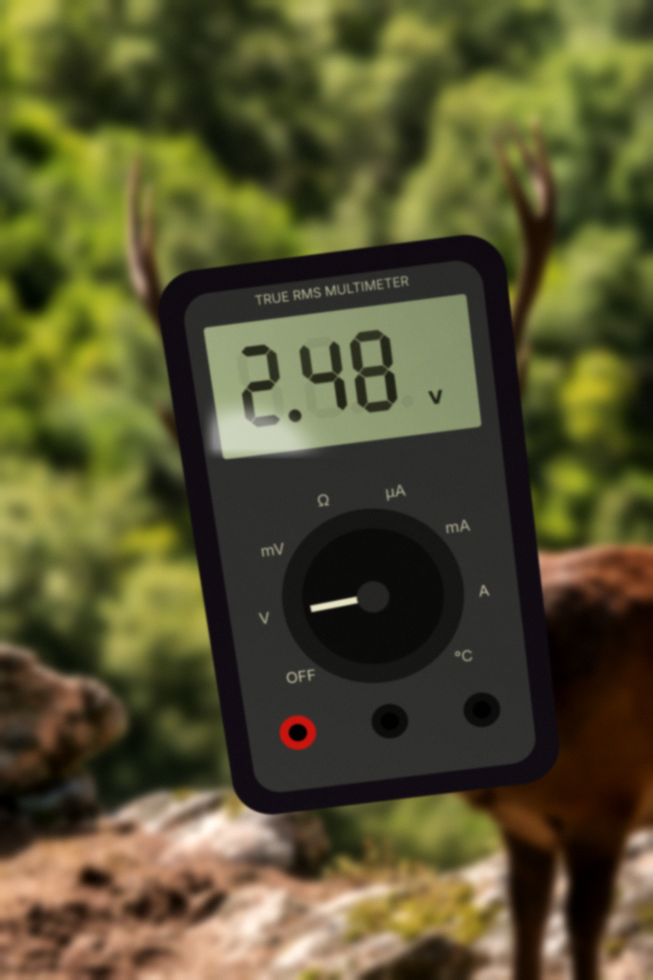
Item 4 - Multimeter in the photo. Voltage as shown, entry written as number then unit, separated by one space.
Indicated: 2.48 V
